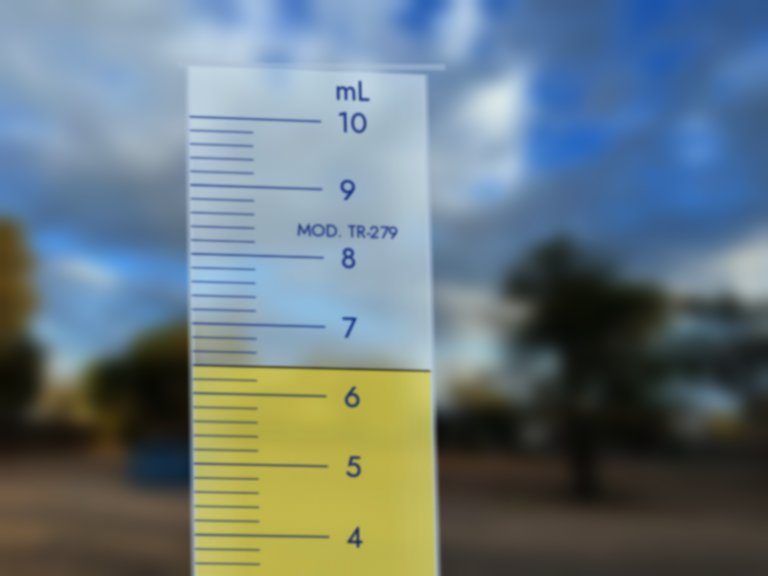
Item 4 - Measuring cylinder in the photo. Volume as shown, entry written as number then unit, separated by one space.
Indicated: 6.4 mL
